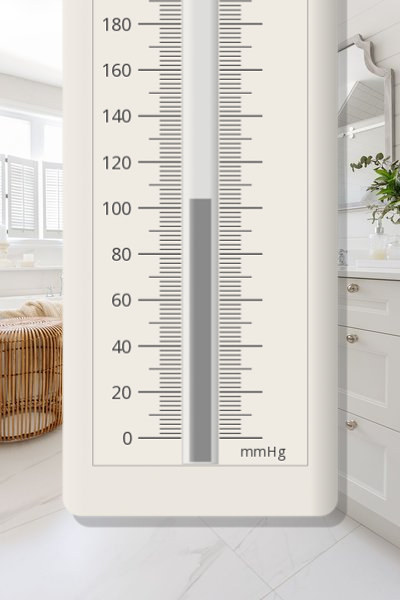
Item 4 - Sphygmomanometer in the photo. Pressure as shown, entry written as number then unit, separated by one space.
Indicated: 104 mmHg
